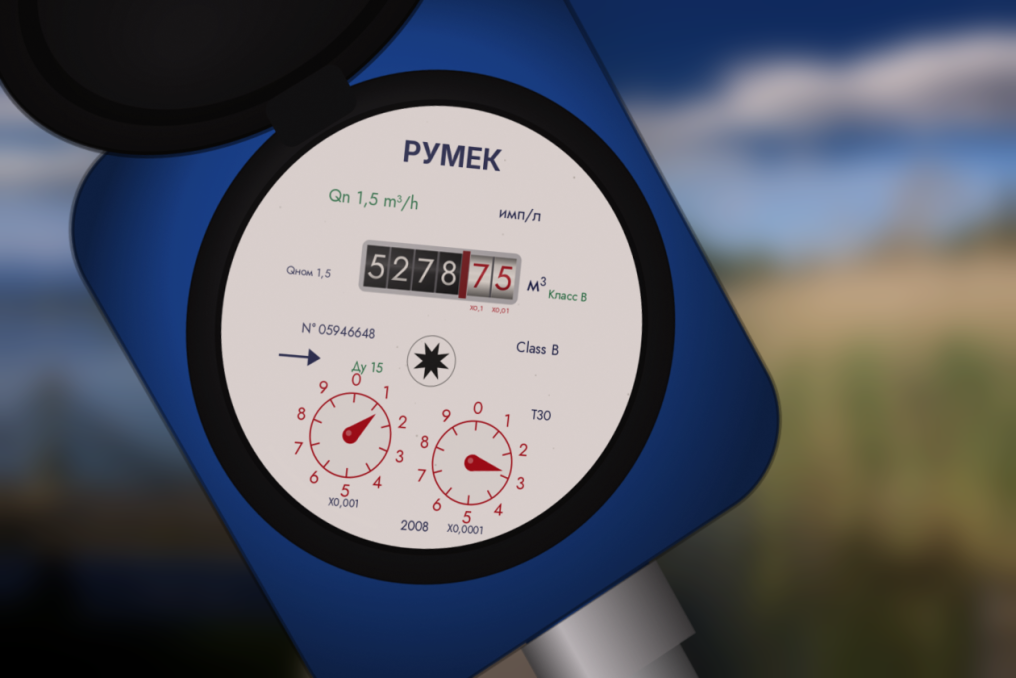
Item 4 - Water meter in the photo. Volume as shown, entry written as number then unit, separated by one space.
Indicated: 5278.7512 m³
